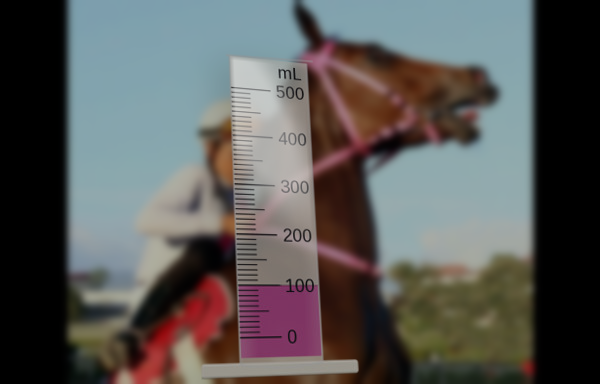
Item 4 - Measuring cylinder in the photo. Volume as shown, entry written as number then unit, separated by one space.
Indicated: 100 mL
